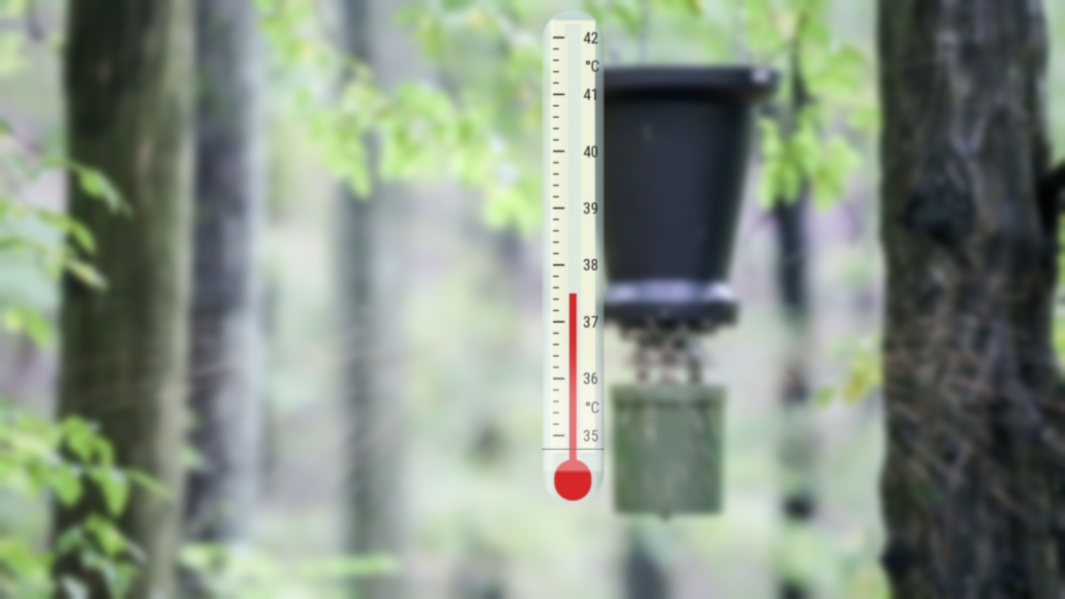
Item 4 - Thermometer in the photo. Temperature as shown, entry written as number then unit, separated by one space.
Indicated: 37.5 °C
